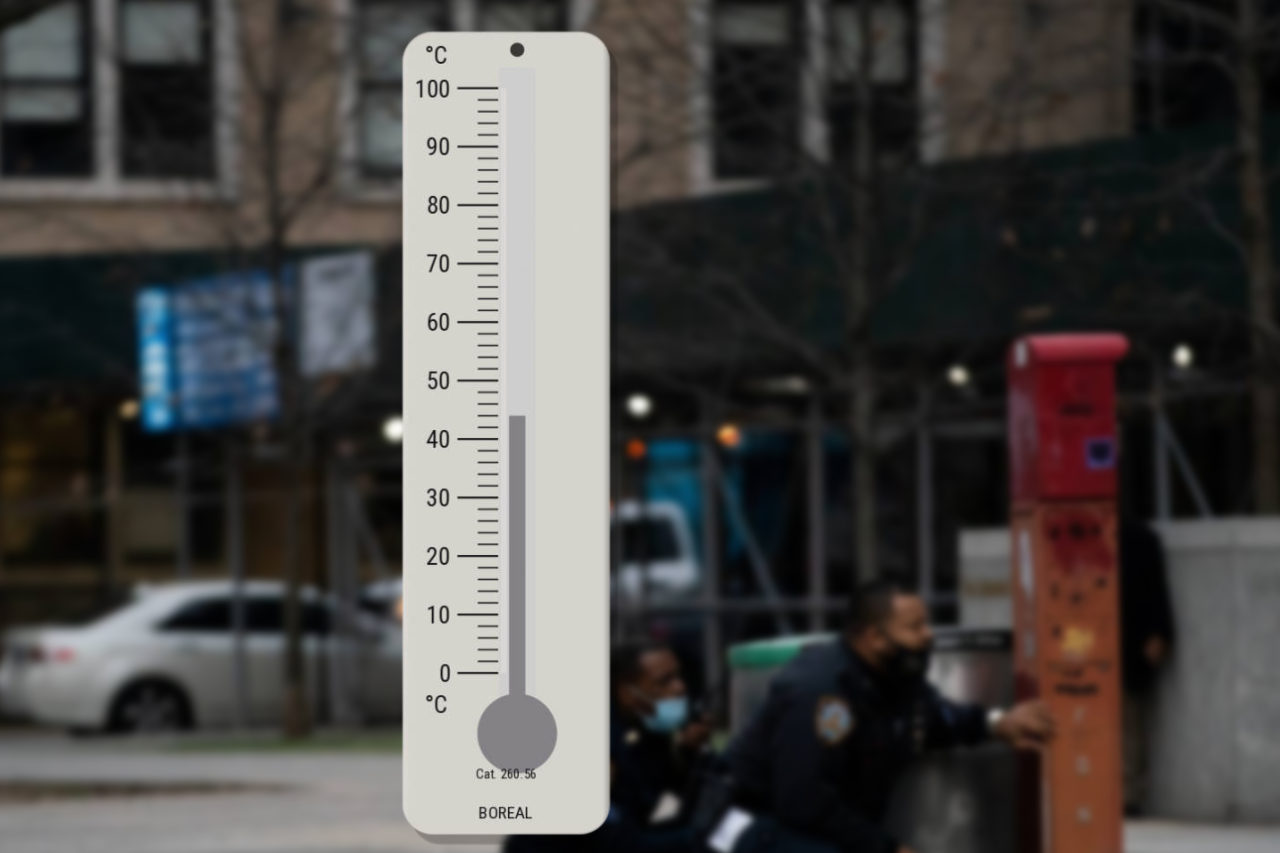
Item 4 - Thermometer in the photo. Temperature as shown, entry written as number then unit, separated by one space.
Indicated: 44 °C
